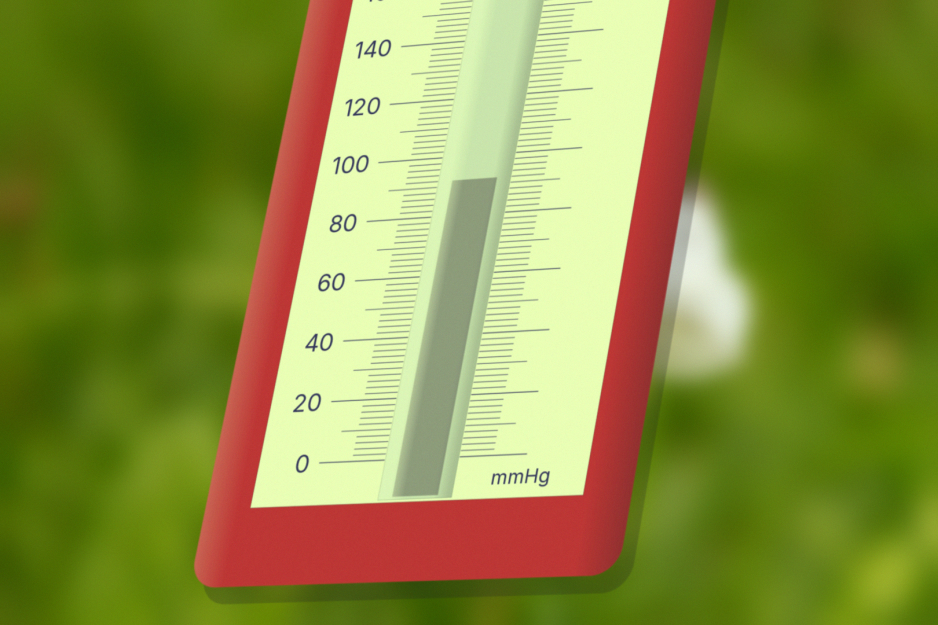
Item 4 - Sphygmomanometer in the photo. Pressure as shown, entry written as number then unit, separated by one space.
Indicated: 92 mmHg
